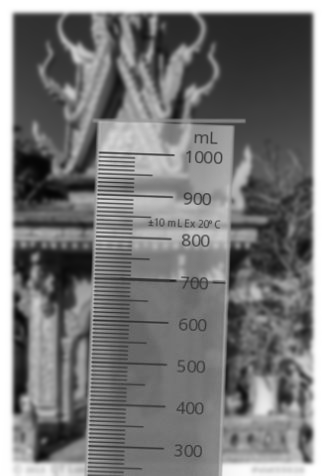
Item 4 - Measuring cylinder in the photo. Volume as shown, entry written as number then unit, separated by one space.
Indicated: 700 mL
